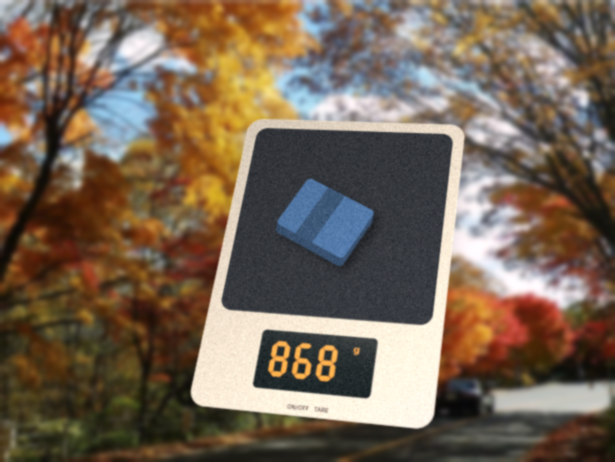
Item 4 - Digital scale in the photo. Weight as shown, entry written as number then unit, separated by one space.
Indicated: 868 g
